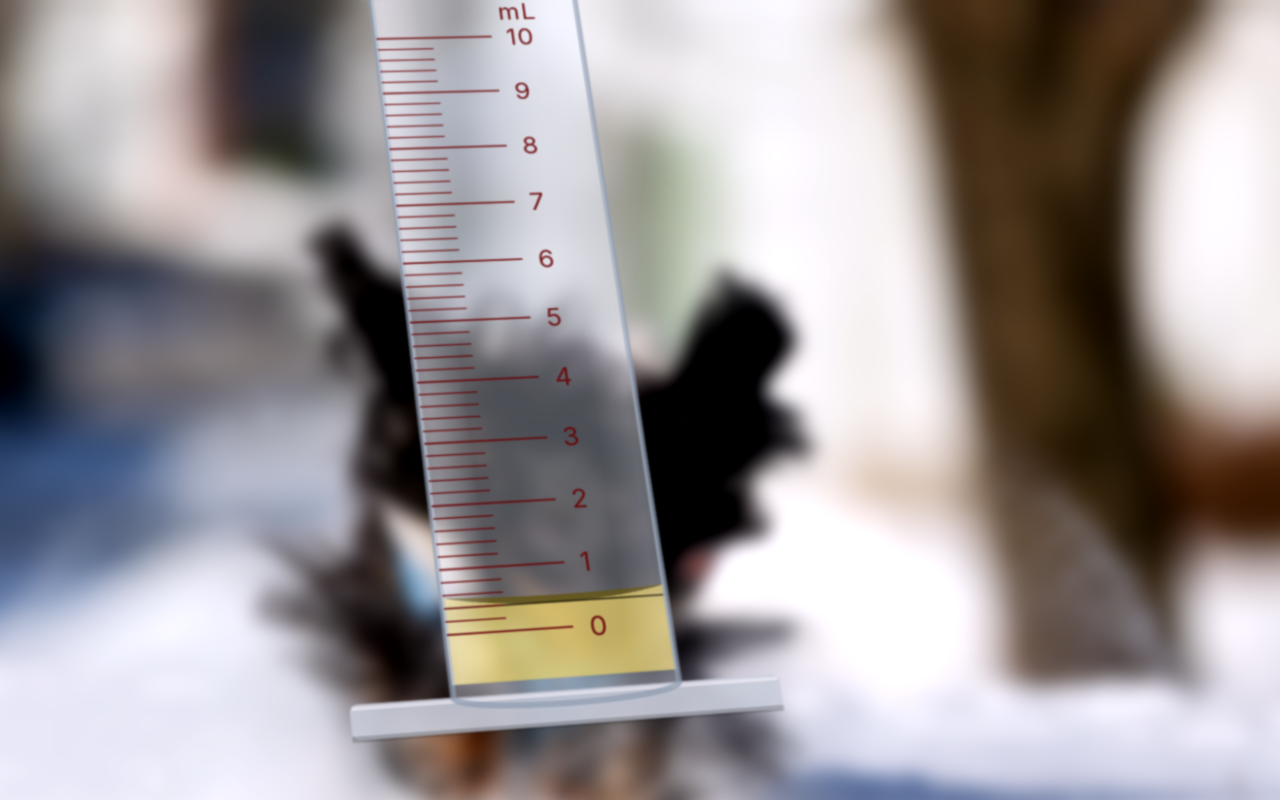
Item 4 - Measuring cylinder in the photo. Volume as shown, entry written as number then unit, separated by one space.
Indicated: 0.4 mL
